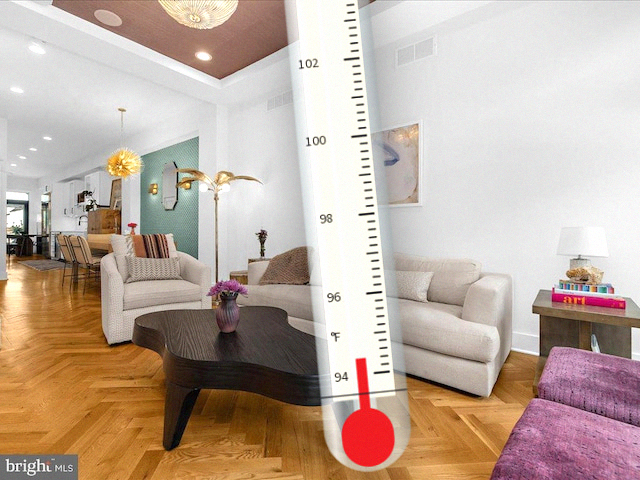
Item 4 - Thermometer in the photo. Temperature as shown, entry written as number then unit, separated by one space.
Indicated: 94.4 °F
